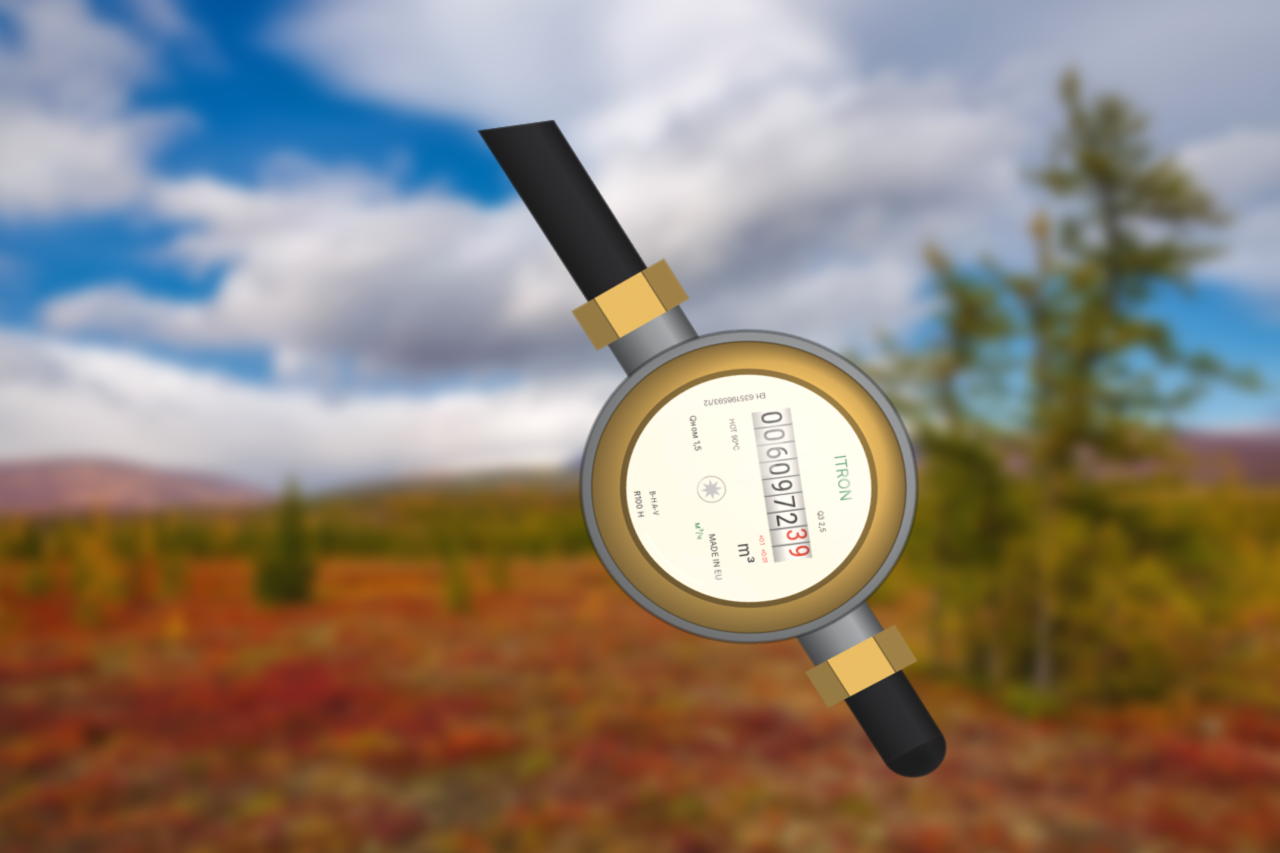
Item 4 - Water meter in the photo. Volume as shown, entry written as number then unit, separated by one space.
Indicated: 60972.39 m³
